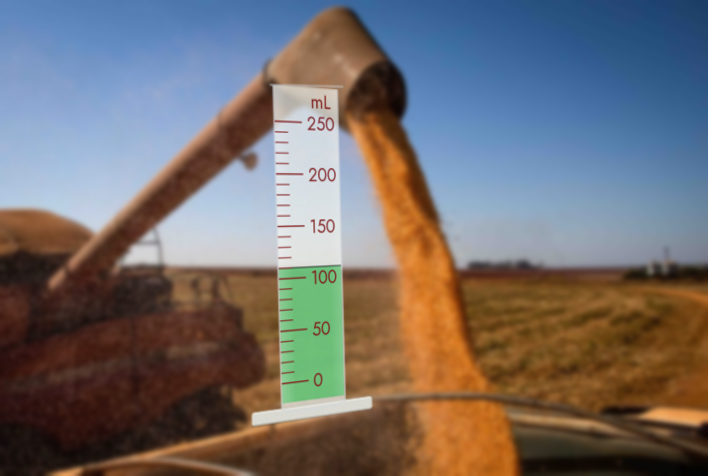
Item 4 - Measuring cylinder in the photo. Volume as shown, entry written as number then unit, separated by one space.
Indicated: 110 mL
